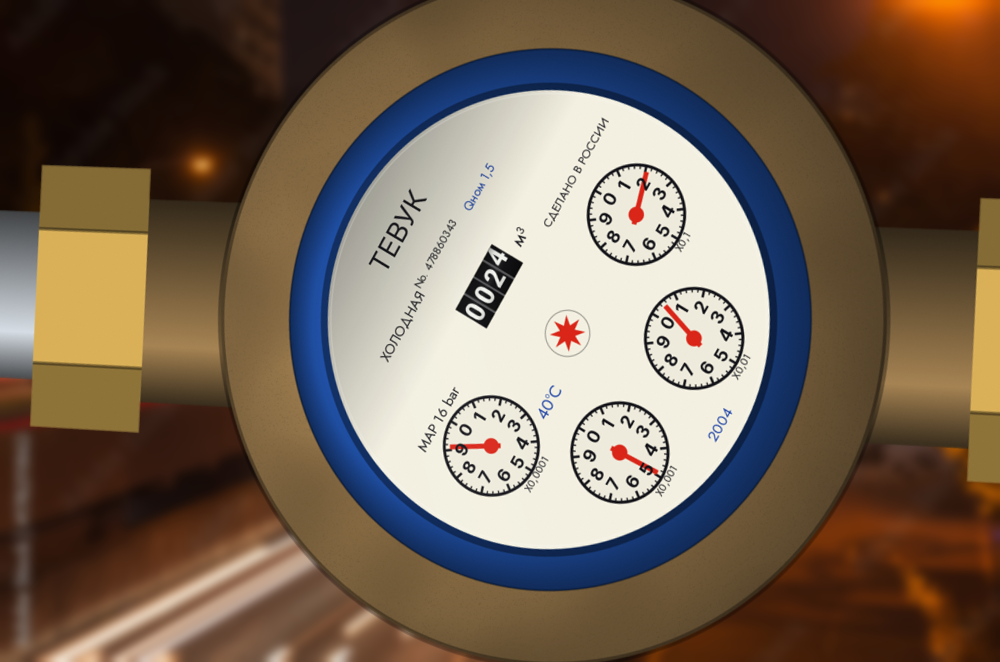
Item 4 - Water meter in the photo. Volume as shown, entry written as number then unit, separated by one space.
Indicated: 24.2049 m³
